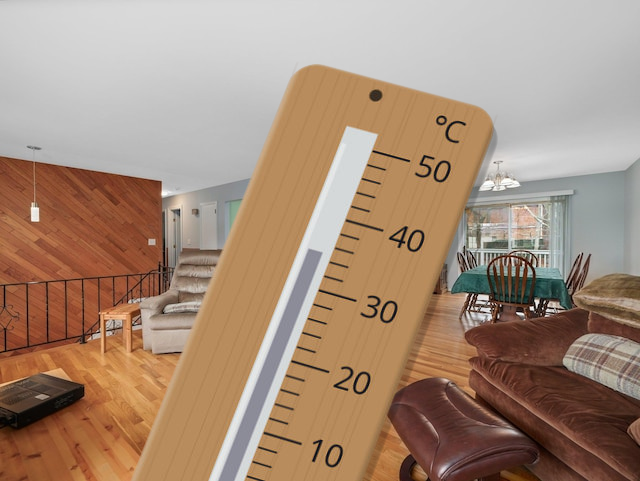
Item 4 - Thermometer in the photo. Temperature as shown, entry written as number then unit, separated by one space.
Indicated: 35 °C
